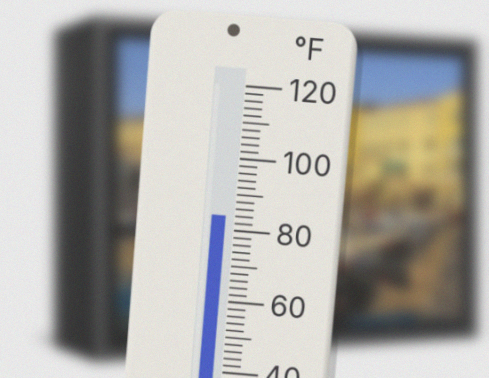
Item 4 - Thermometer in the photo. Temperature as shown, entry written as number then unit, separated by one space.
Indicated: 84 °F
